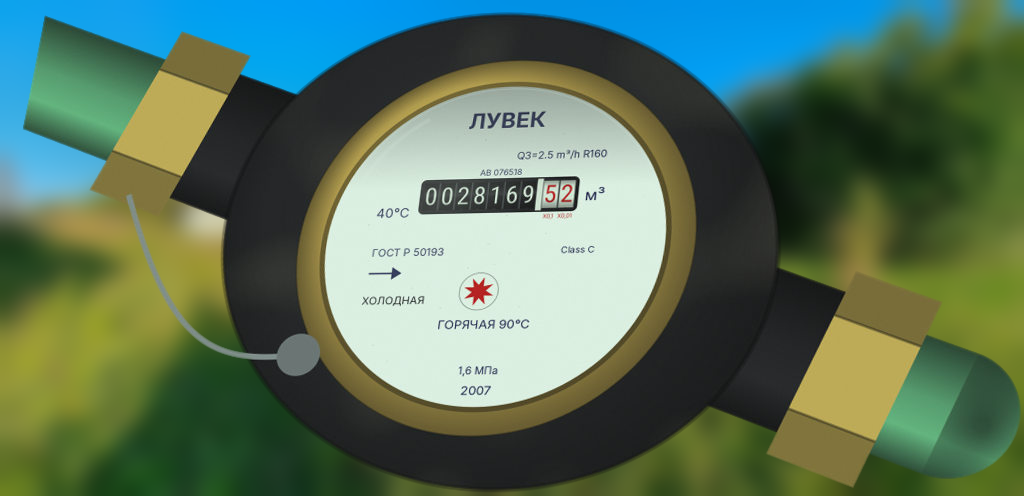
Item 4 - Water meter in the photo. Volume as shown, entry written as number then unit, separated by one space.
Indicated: 28169.52 m³
